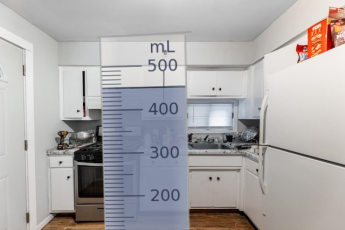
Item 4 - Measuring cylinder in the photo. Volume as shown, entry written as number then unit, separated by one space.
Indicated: 450 mL
